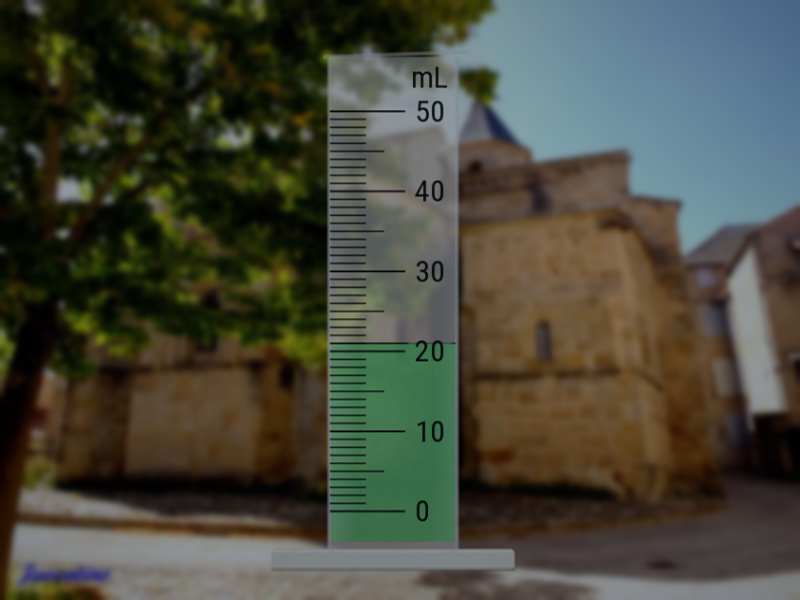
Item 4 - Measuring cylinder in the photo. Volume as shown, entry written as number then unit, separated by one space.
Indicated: 21 mL
